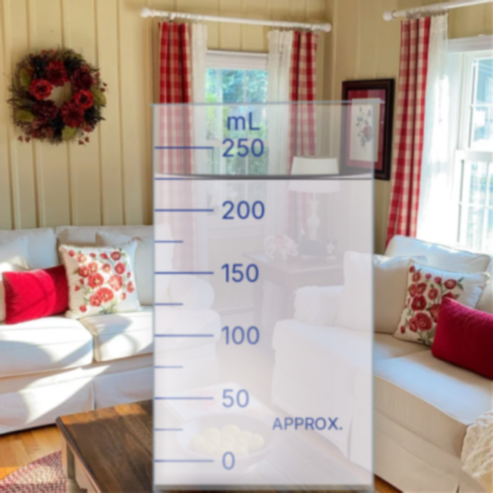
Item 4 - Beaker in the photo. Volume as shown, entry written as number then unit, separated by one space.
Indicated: 225 mL
